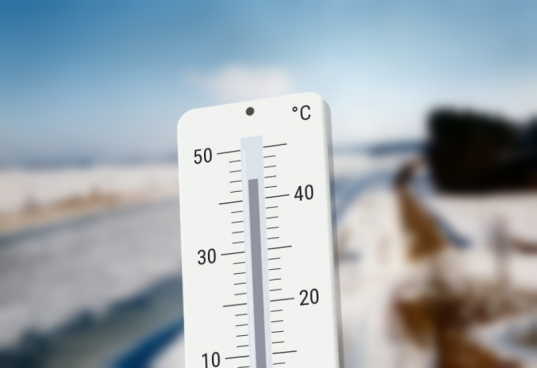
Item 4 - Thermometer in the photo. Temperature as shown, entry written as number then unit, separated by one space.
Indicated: 44 °C
